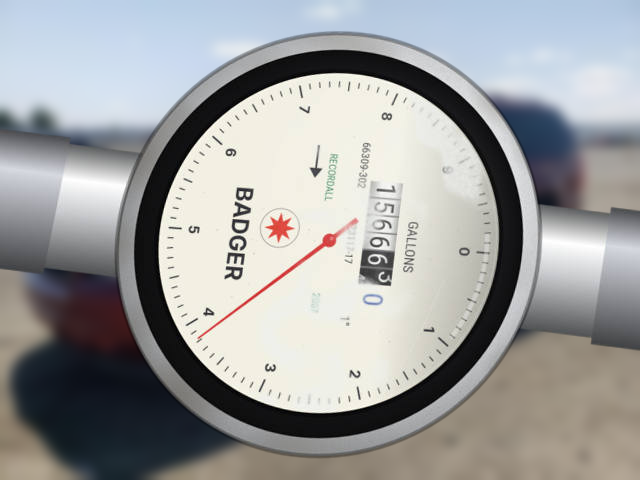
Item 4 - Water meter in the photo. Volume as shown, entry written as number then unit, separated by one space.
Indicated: 1566633.8 gal
